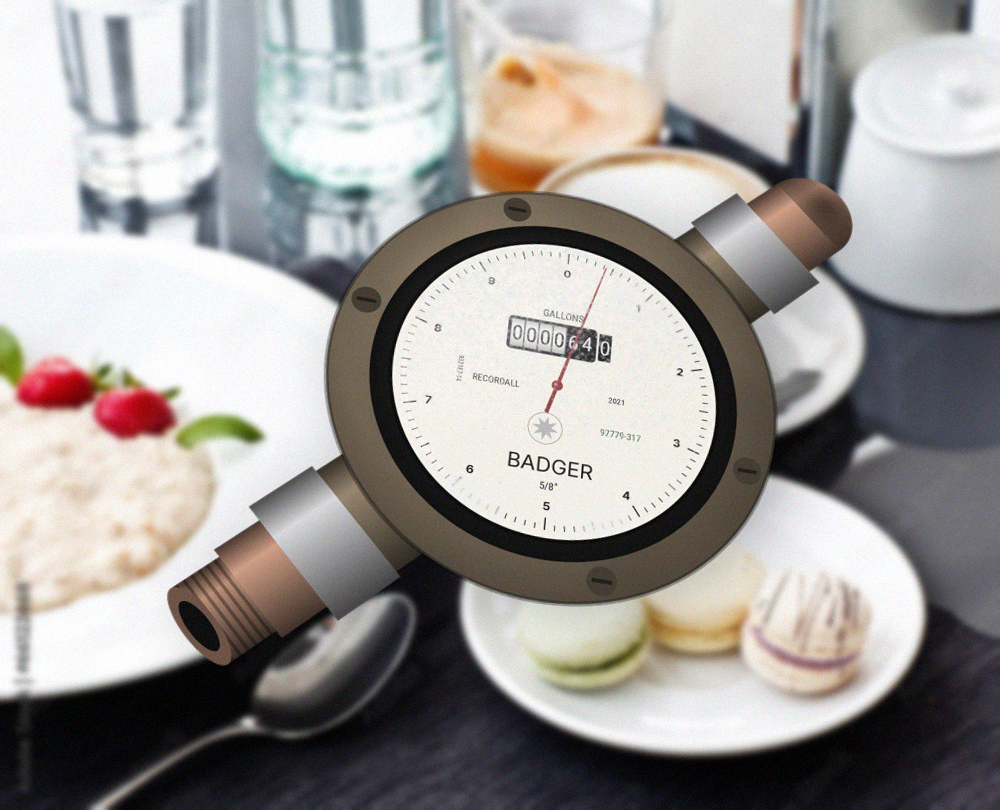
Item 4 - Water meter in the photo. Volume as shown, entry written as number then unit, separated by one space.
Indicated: 640.4 gal
